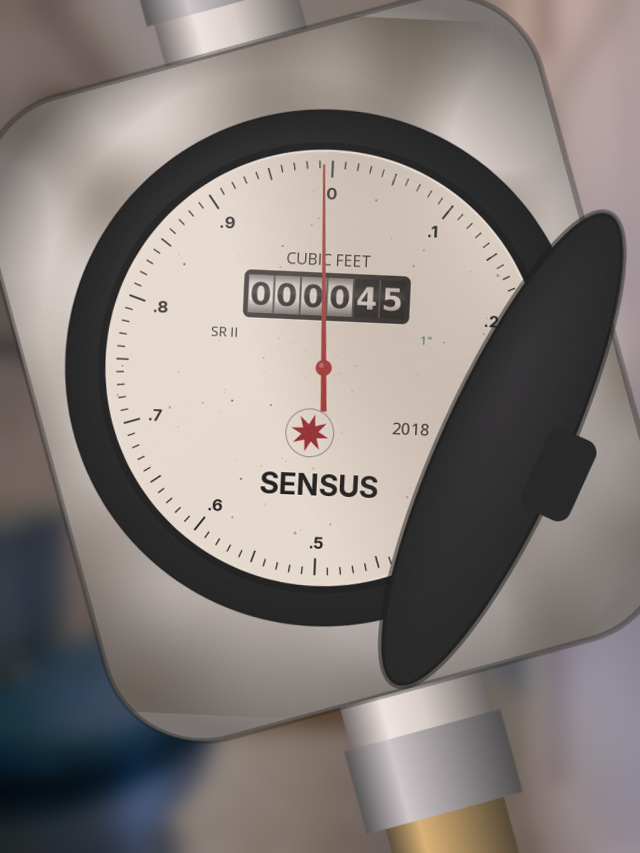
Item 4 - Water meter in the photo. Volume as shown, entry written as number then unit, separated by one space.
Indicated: 44.99 ft³
